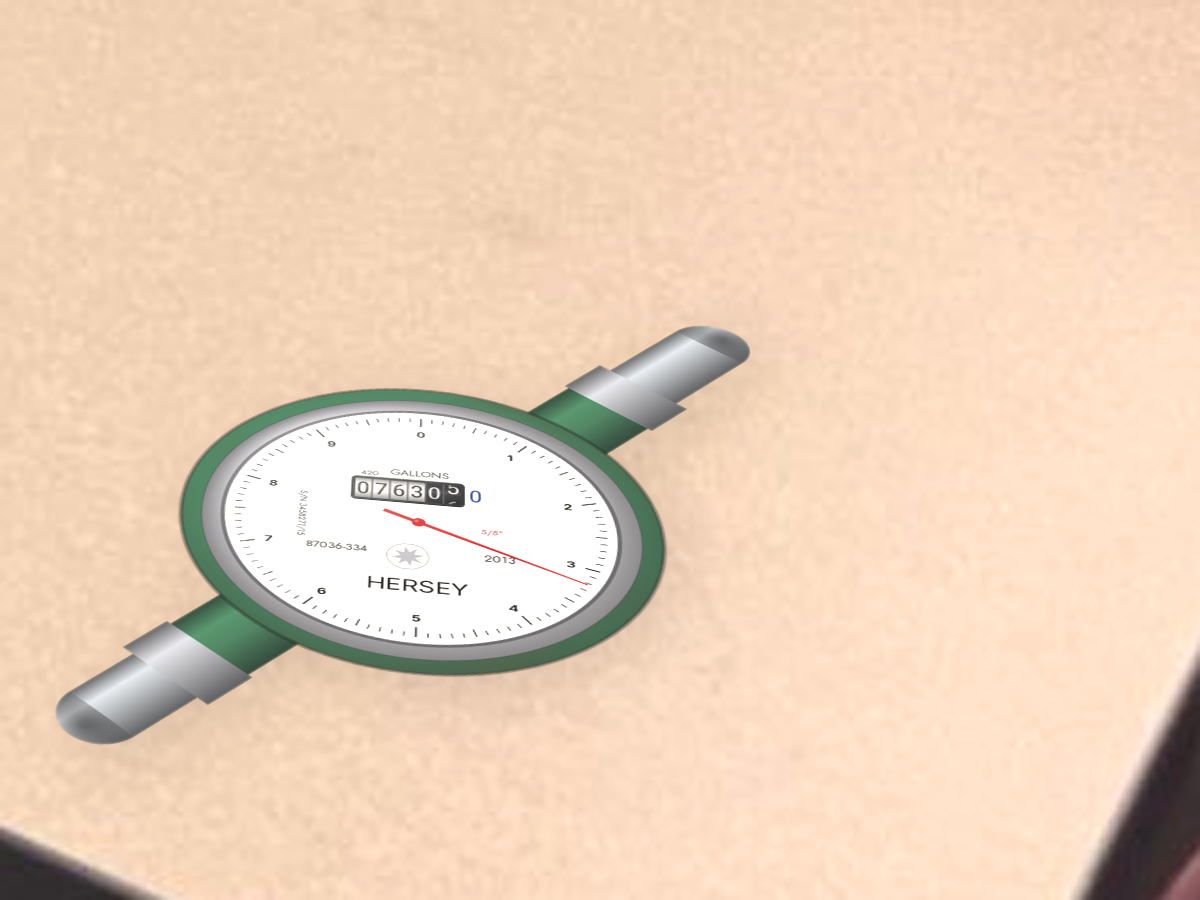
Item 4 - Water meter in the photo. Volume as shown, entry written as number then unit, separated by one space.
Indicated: 763053.2 gal
